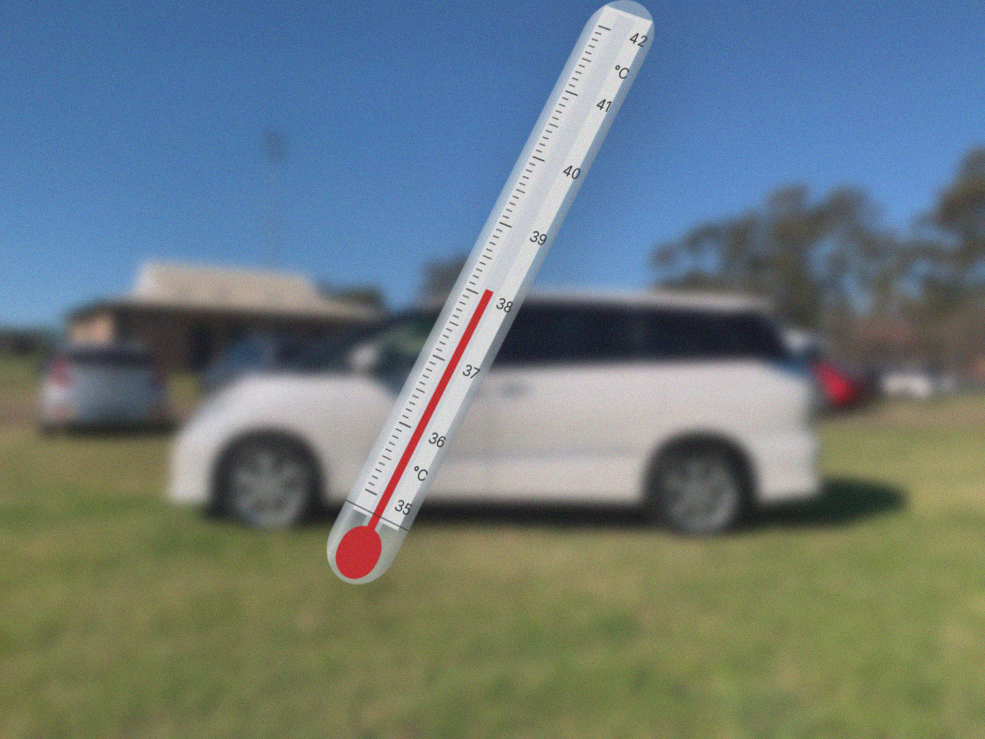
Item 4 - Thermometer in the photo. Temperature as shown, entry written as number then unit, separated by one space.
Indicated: 38.1 °C
